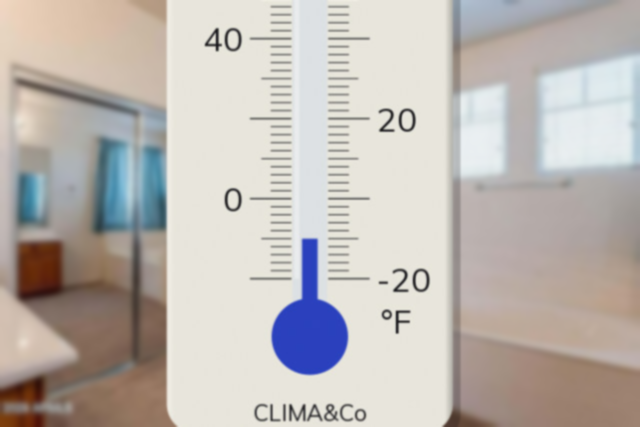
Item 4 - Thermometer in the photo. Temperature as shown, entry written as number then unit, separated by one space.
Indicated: -10 °F
